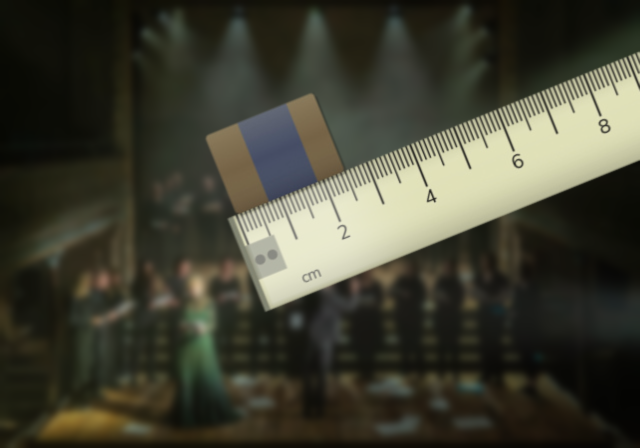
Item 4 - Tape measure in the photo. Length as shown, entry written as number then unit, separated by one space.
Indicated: 2.5 cm
